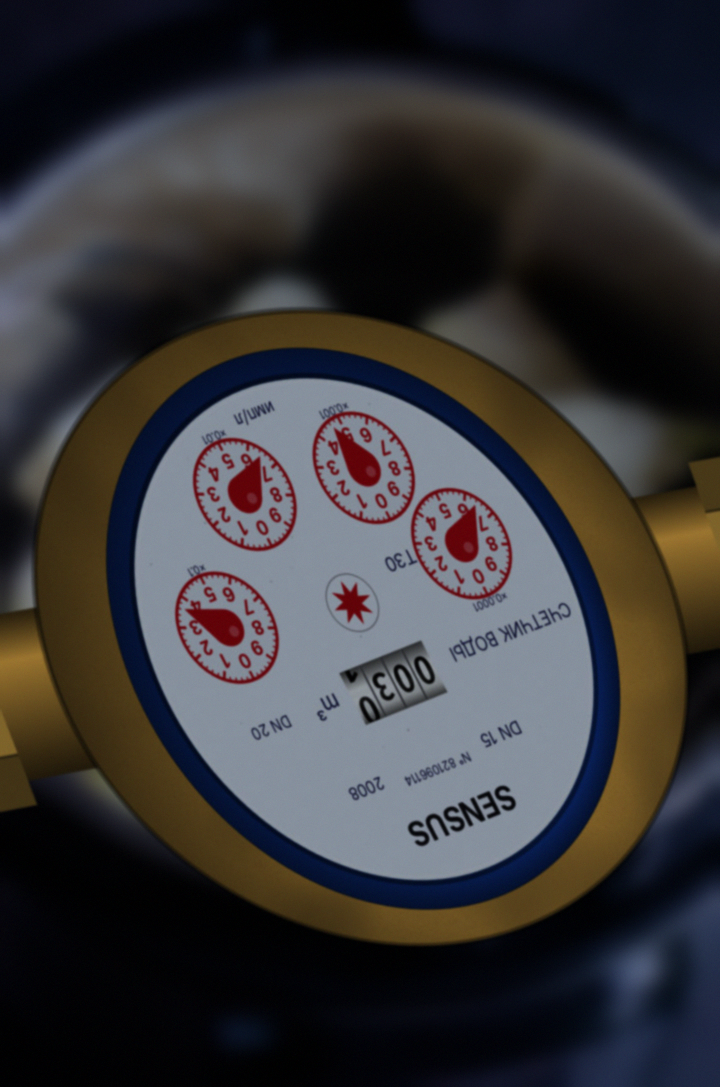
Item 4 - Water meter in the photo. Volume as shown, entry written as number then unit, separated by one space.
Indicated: 30.3646 m³
